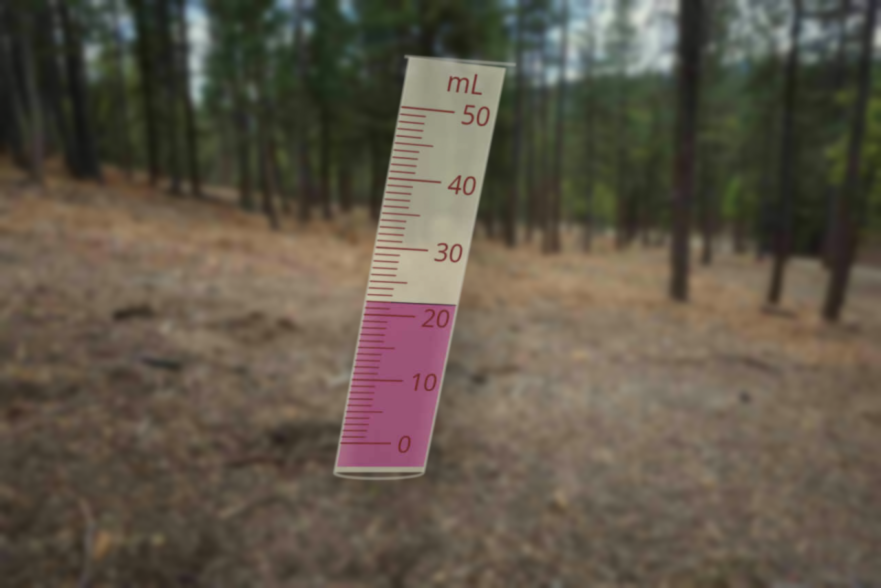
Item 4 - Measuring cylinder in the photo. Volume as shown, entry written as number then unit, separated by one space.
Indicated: 22 mL
